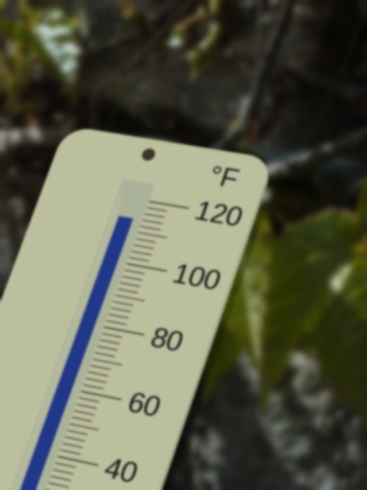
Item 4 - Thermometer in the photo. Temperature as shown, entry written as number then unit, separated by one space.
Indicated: 114 °F
